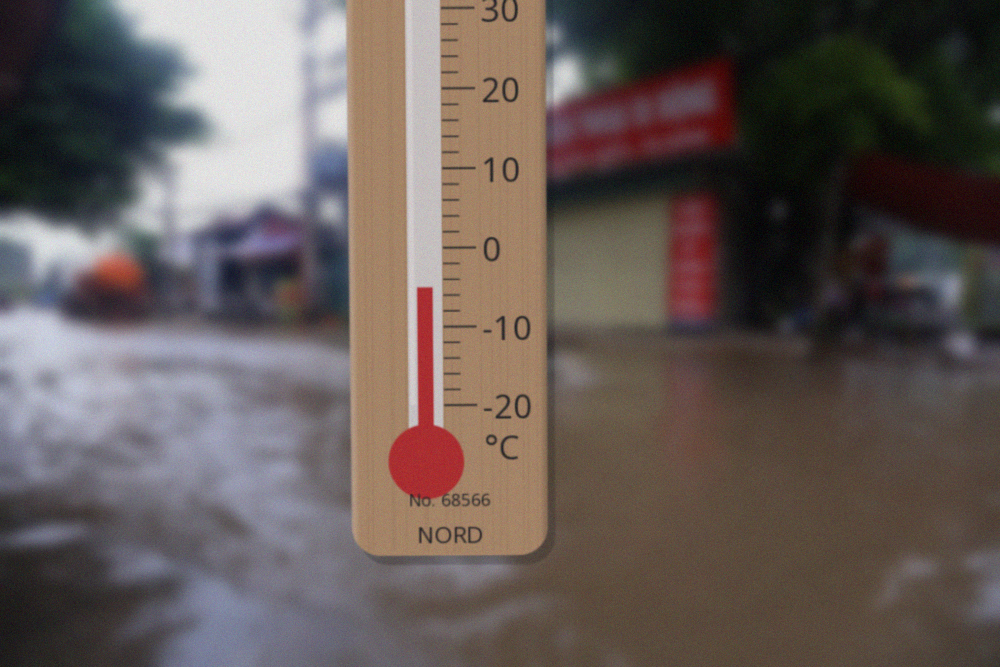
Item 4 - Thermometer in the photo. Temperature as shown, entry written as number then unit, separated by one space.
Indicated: -5 °C
